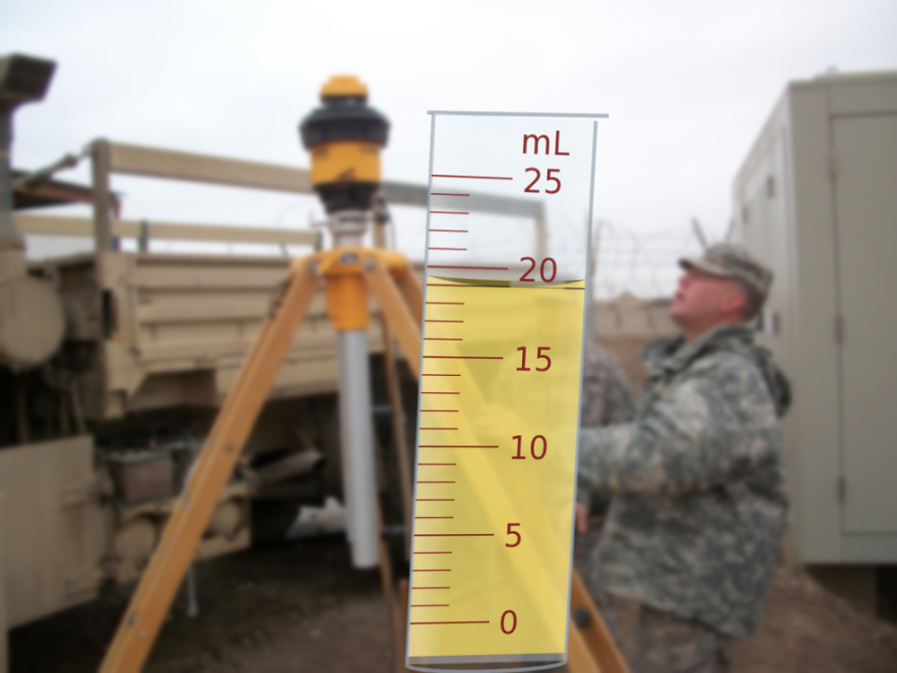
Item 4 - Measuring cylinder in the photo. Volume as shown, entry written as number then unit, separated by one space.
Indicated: 19 mL
